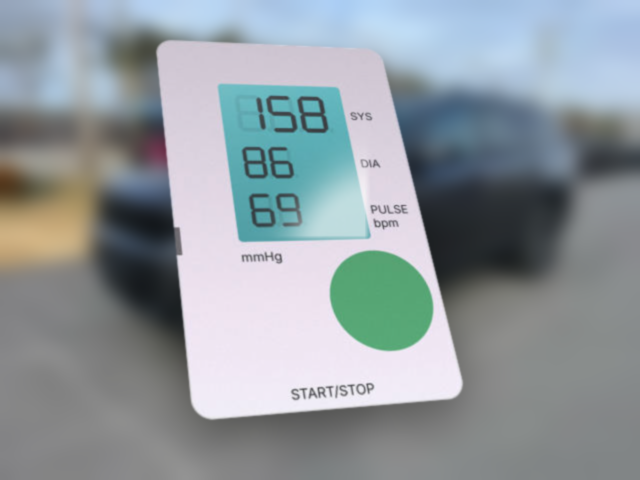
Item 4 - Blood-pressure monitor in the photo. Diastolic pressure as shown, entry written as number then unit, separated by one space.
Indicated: 86 mmHg
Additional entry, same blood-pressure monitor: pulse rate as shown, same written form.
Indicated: 69 bpm
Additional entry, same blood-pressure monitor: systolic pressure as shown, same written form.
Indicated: 158 mmHg
